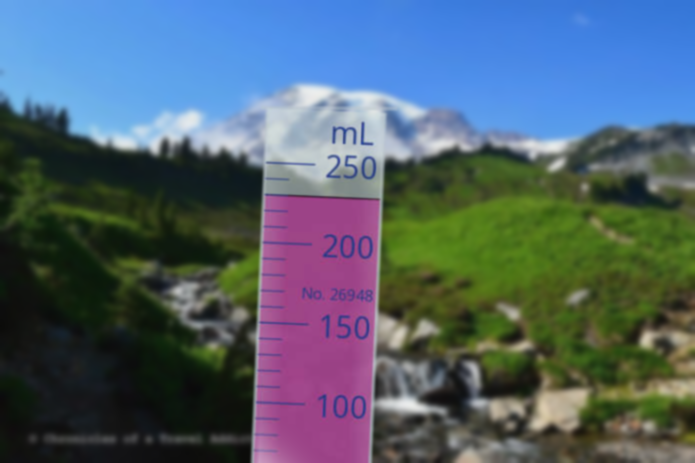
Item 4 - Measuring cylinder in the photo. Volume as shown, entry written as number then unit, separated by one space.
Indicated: 230 mL
